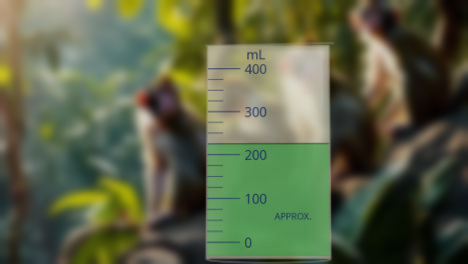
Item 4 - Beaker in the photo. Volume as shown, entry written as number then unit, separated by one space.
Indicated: 225 mL
